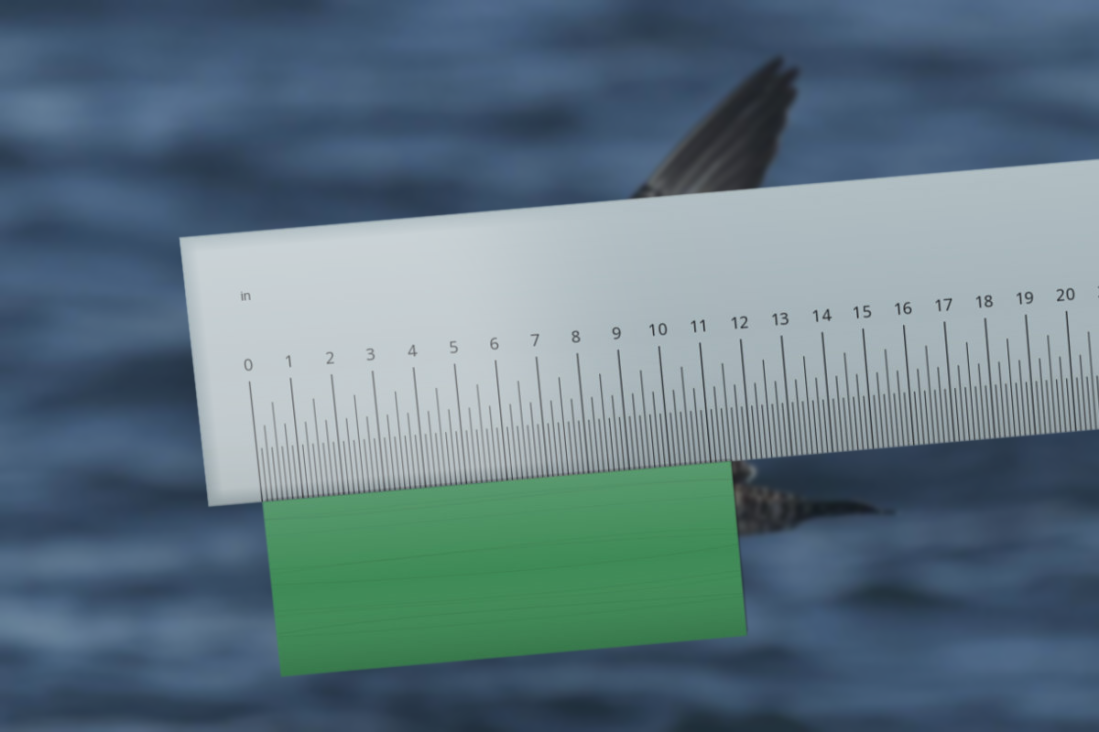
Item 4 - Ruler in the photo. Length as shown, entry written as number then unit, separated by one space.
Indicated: 11.5 in
